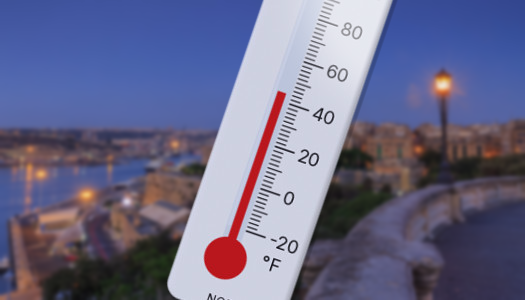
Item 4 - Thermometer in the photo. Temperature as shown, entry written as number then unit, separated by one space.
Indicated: 44 °F
